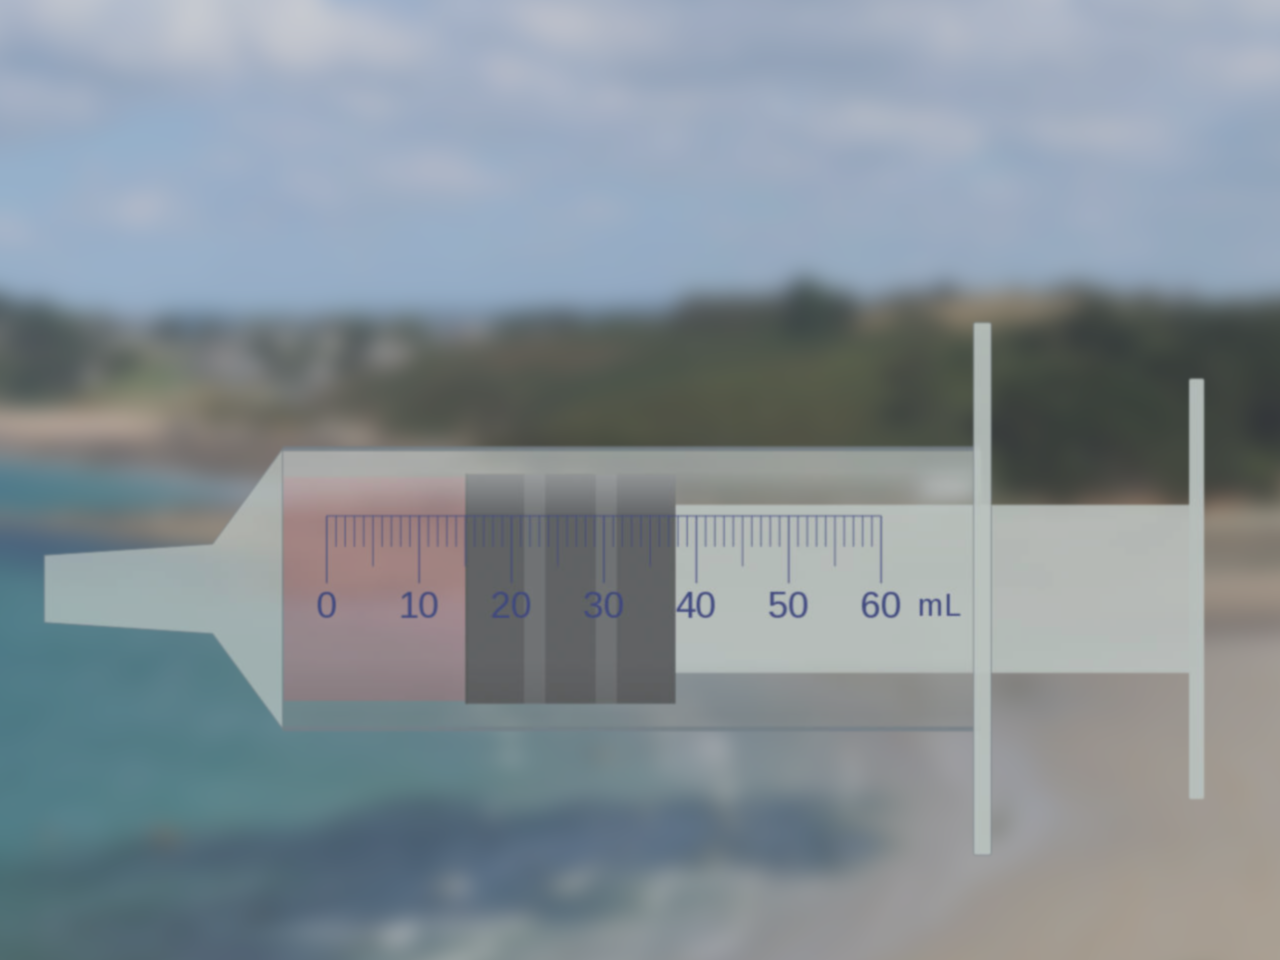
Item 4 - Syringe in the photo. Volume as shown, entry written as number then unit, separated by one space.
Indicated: 15 mL
